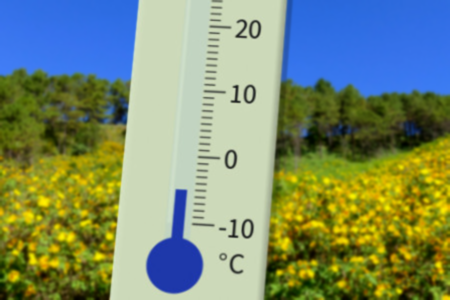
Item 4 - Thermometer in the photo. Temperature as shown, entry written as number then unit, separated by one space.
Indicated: -5 °C
